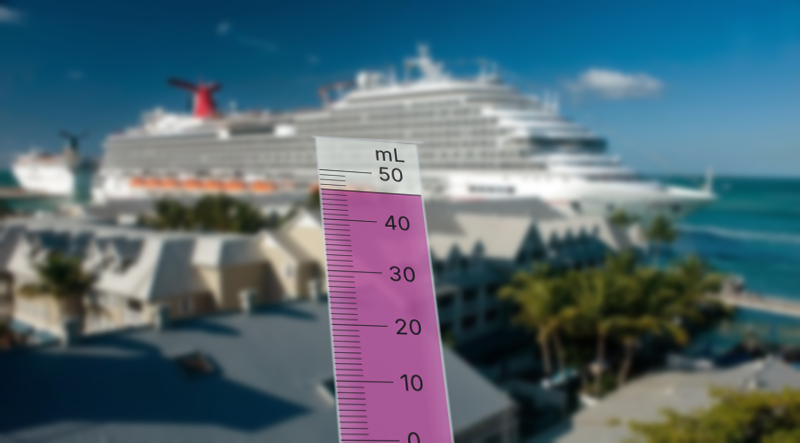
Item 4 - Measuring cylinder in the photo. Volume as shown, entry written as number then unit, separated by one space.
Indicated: 46 mL
